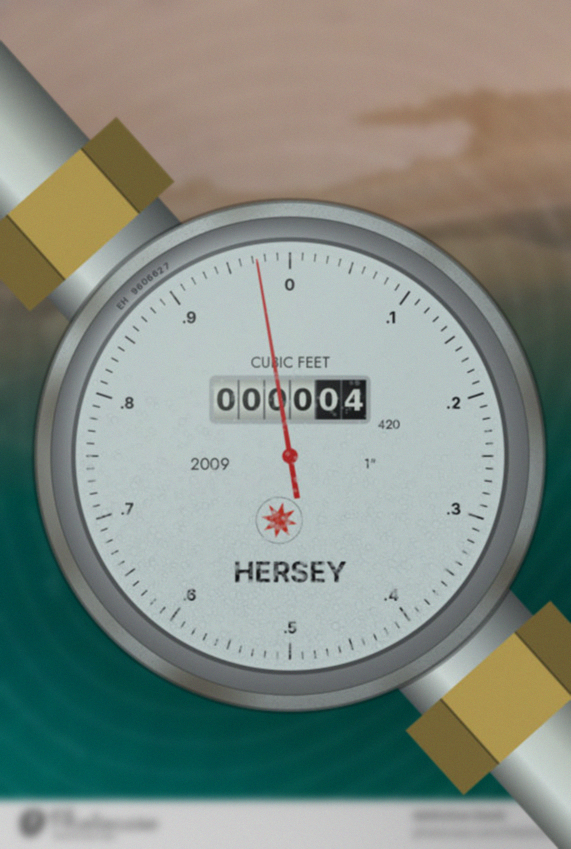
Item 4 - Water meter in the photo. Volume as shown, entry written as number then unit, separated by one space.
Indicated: 3.97 ft³
